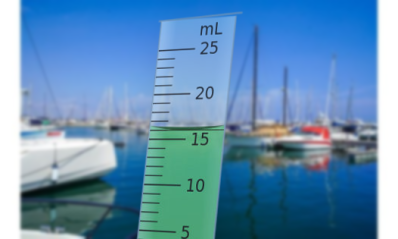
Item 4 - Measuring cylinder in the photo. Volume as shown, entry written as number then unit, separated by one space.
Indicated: 16 mL
